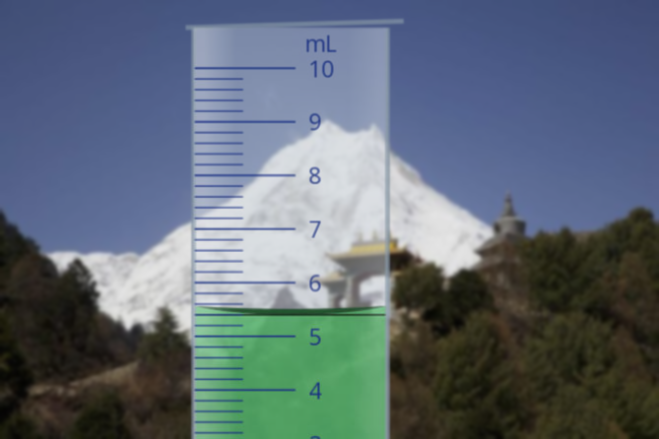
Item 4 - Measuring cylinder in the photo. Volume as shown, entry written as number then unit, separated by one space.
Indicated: 5.4 mL
